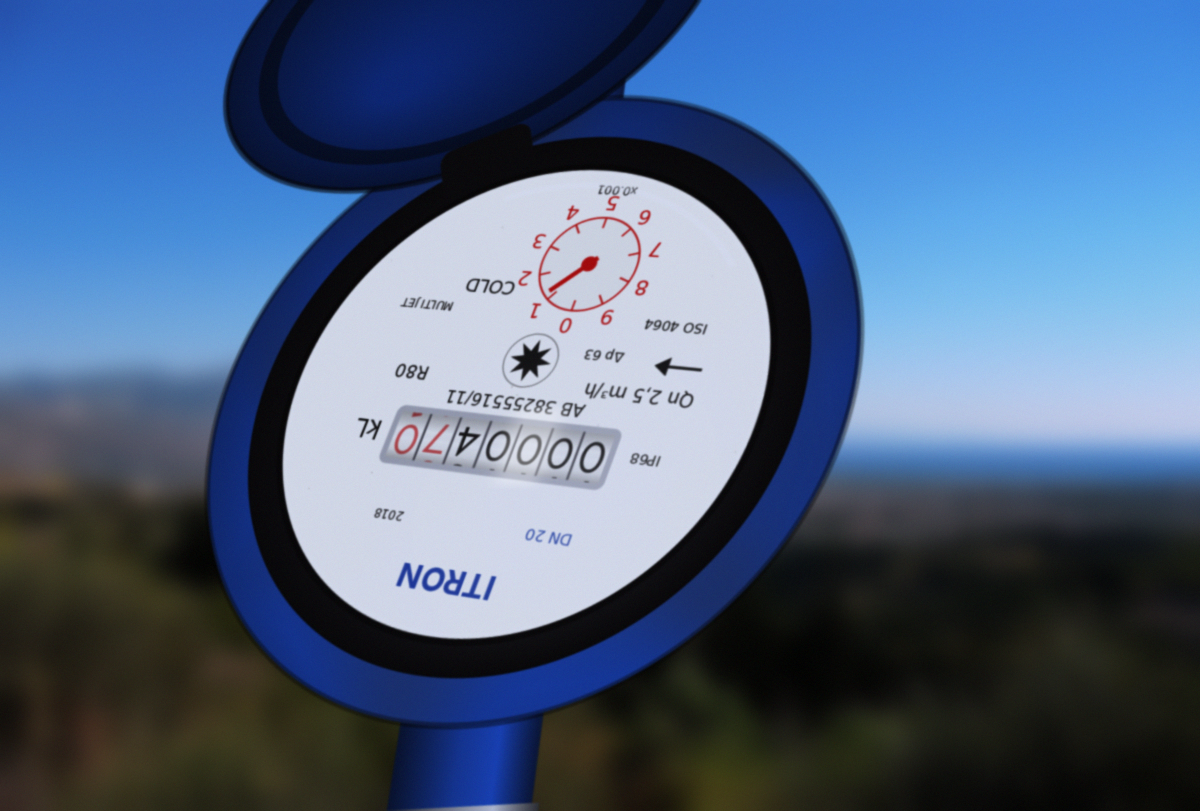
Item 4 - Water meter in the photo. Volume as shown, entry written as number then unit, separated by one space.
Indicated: 4.701 kL
